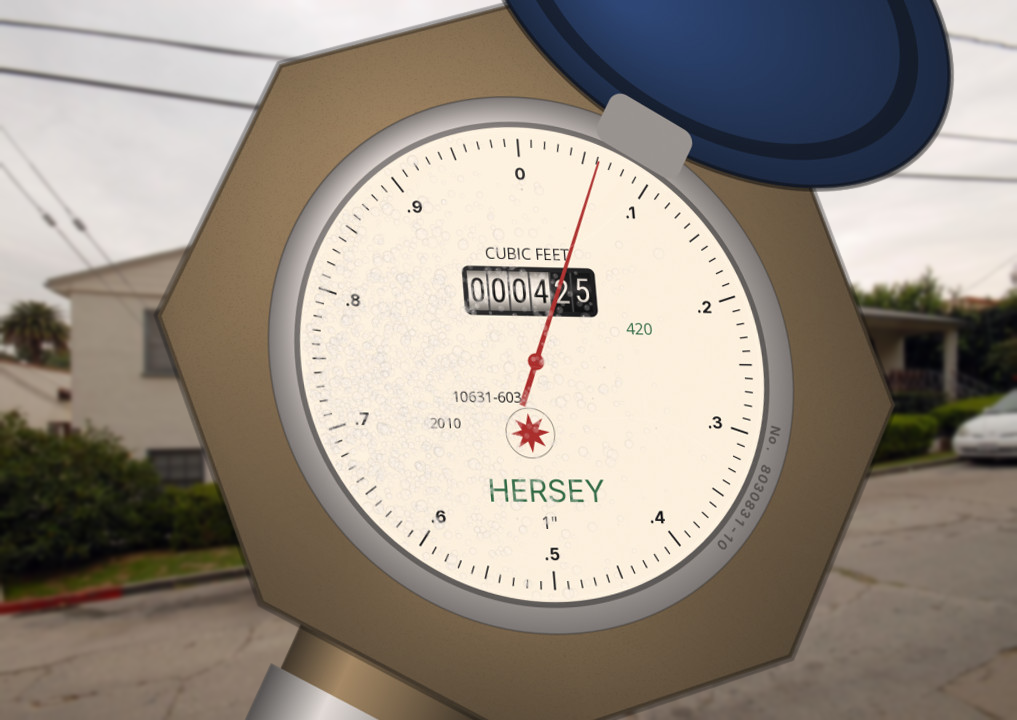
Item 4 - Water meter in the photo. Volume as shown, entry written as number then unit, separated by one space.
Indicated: 425.06 ft³
